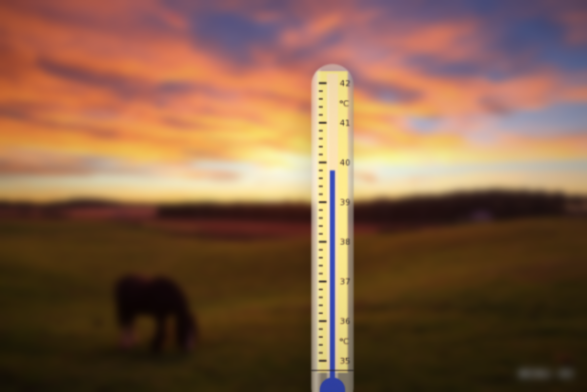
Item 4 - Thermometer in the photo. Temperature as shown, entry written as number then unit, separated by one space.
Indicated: 39.8 °C
